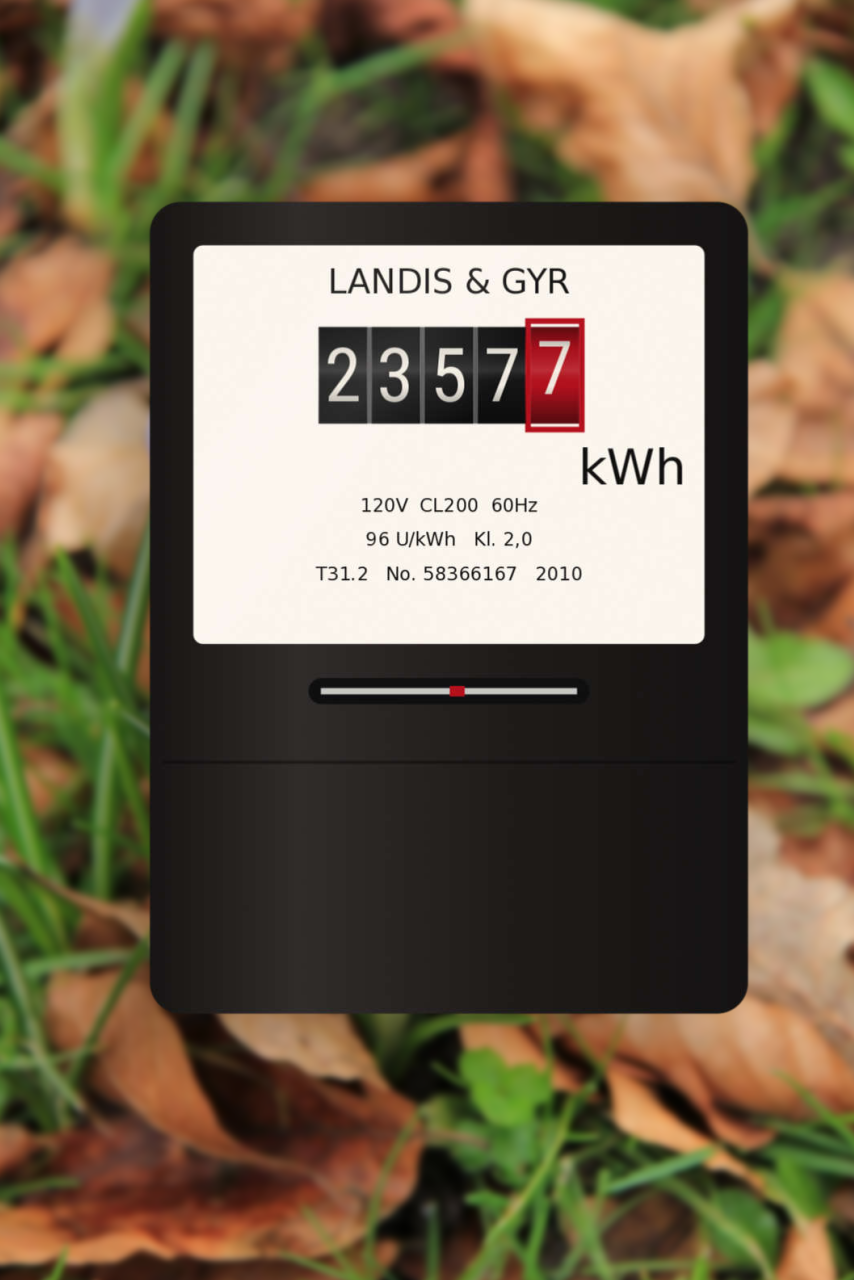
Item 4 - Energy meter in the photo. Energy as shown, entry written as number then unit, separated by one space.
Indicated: 2357.7 kWh
